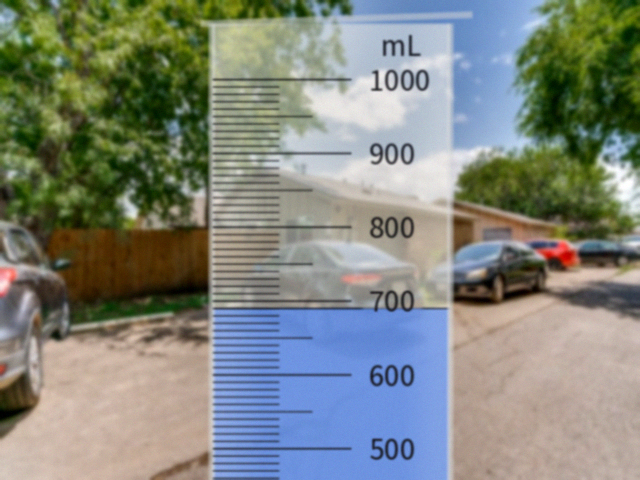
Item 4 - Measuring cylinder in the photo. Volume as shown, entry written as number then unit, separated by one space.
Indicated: 690 mL
